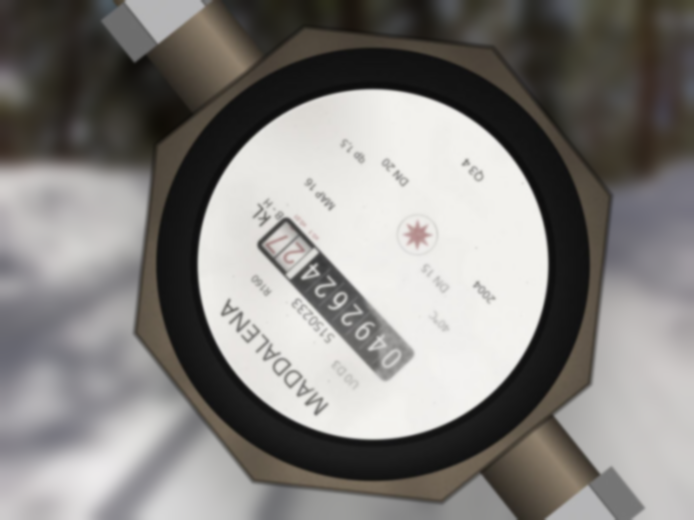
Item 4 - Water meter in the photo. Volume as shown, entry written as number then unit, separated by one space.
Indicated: 492624.27 kL
